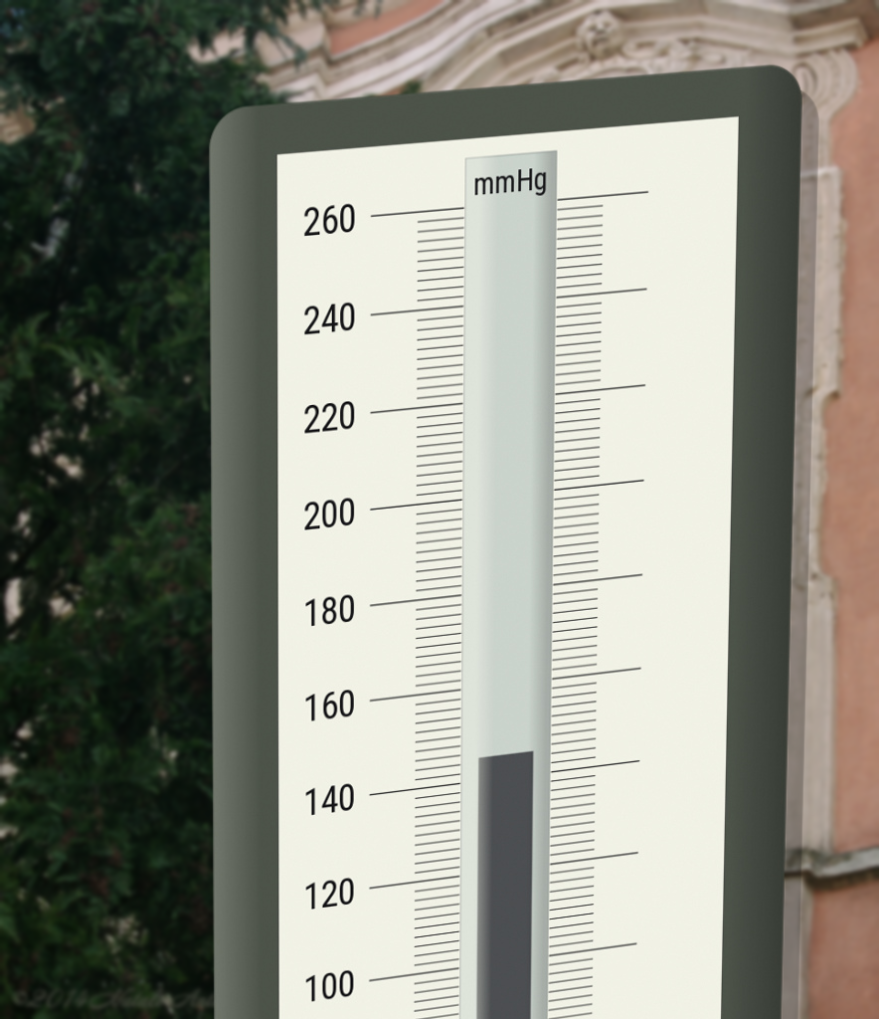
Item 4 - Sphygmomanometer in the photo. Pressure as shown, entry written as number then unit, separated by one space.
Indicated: 145 mmHg
